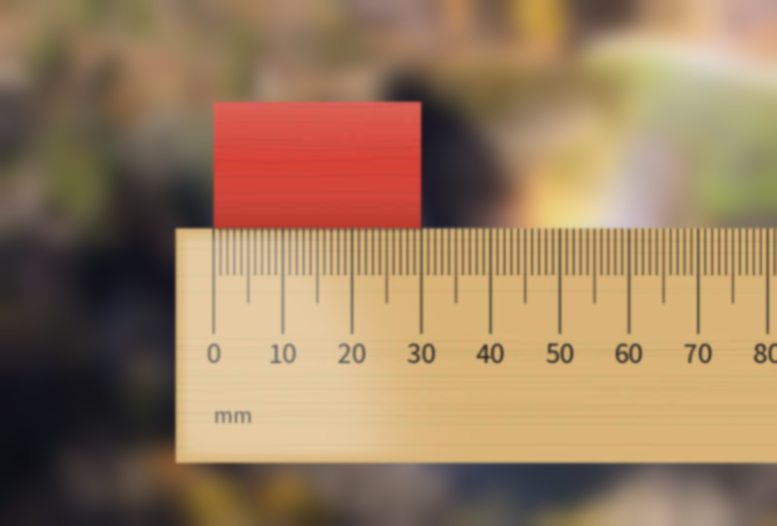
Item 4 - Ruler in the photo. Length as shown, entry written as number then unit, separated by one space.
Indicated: 30 mm
